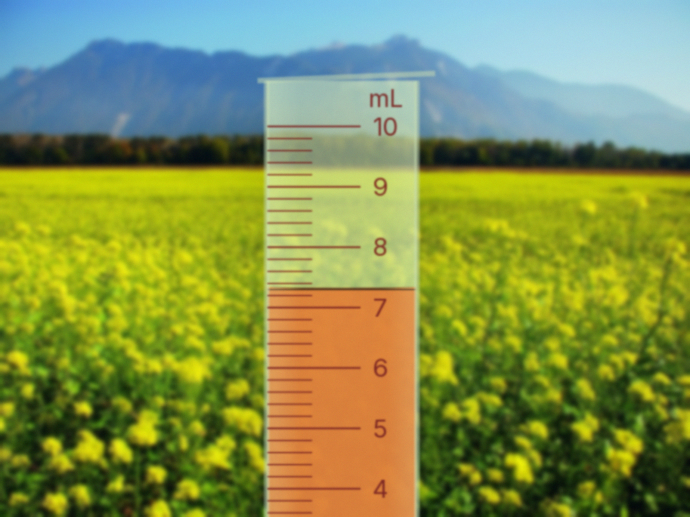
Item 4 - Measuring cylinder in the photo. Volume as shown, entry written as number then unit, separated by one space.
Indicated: 7.3 mL
